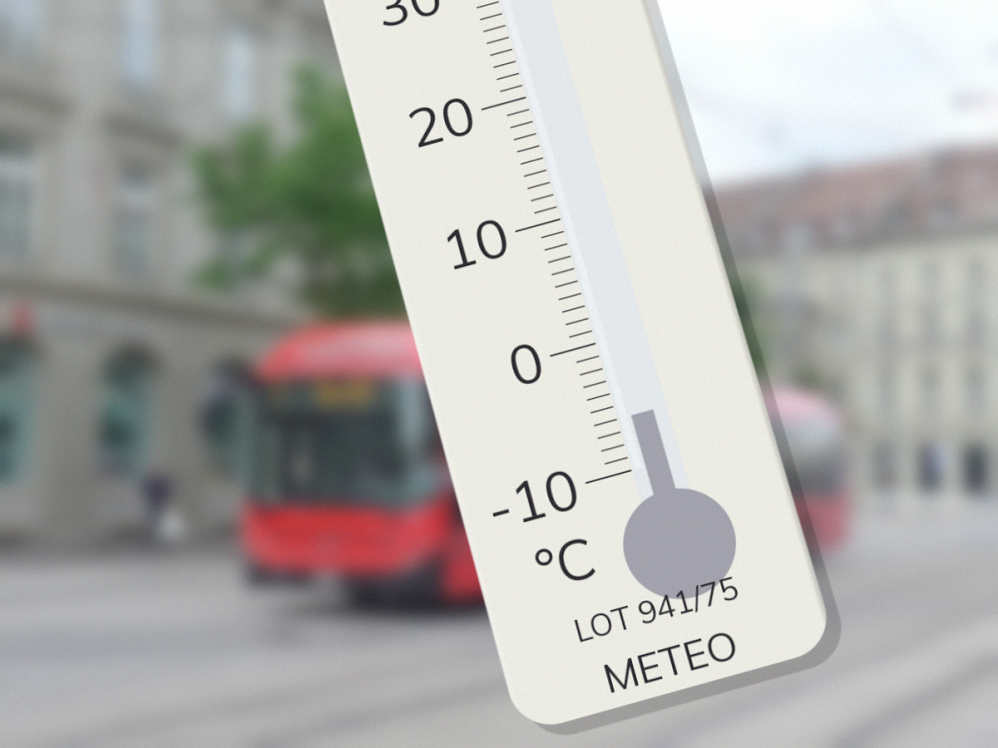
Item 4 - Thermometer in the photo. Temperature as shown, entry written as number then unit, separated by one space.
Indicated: -6 °C
